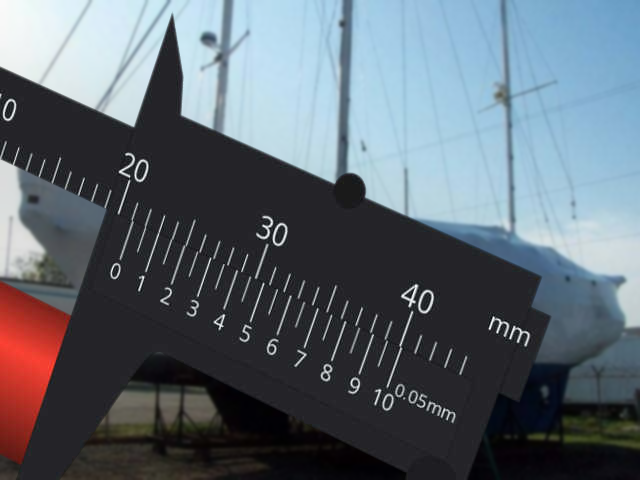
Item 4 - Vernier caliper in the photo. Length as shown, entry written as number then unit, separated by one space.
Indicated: 21.1 mm
